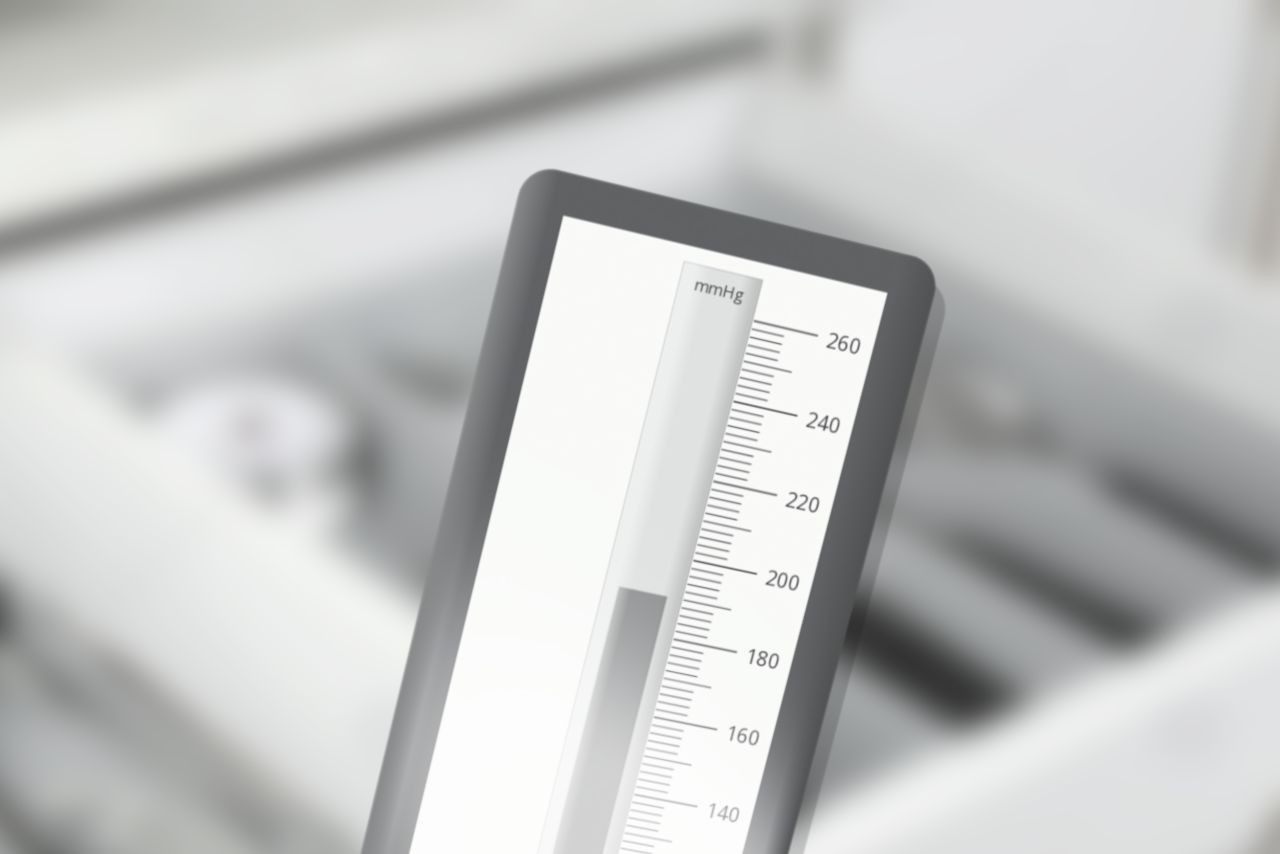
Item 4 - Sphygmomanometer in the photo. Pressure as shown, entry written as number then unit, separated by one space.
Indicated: 190 mmHg
